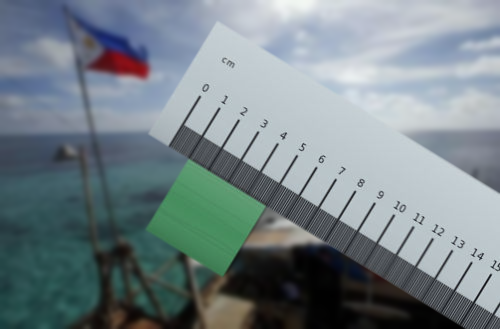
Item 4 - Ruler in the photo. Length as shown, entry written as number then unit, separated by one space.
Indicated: 4 cm
